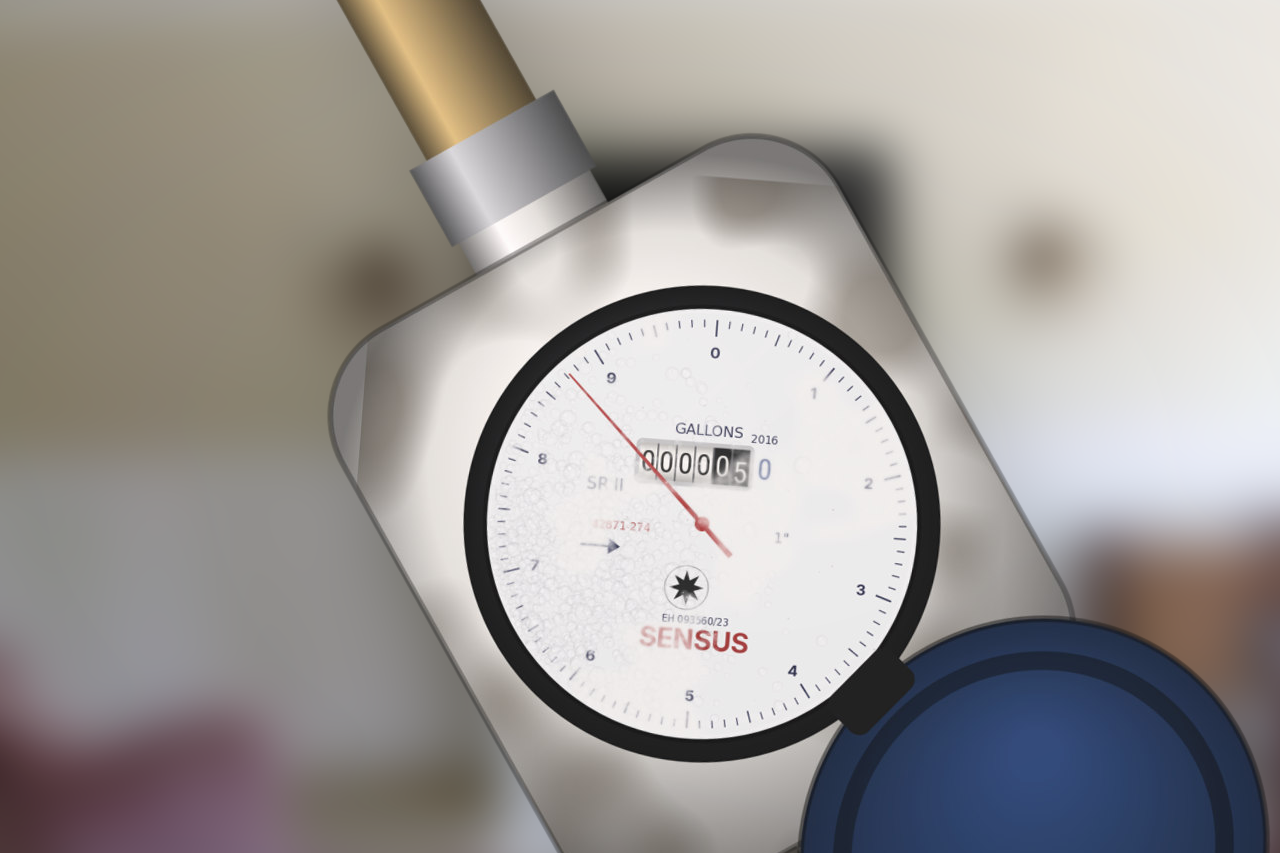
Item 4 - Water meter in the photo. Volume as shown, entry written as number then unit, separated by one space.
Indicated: 48.7 gal
